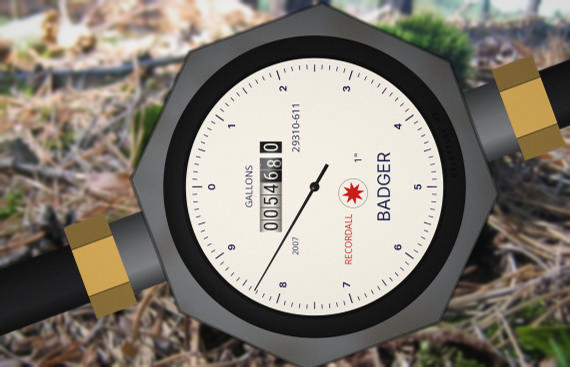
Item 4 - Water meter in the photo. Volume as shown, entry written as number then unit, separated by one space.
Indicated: 54678.3 gal
